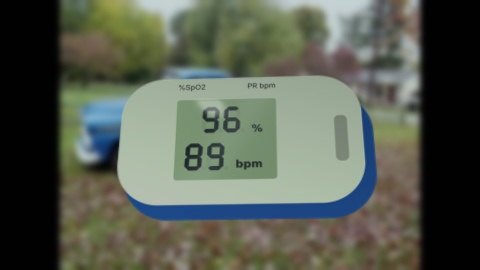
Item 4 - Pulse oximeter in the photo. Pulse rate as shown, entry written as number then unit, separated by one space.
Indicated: 89 bpm
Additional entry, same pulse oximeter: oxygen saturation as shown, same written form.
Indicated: 96 %
